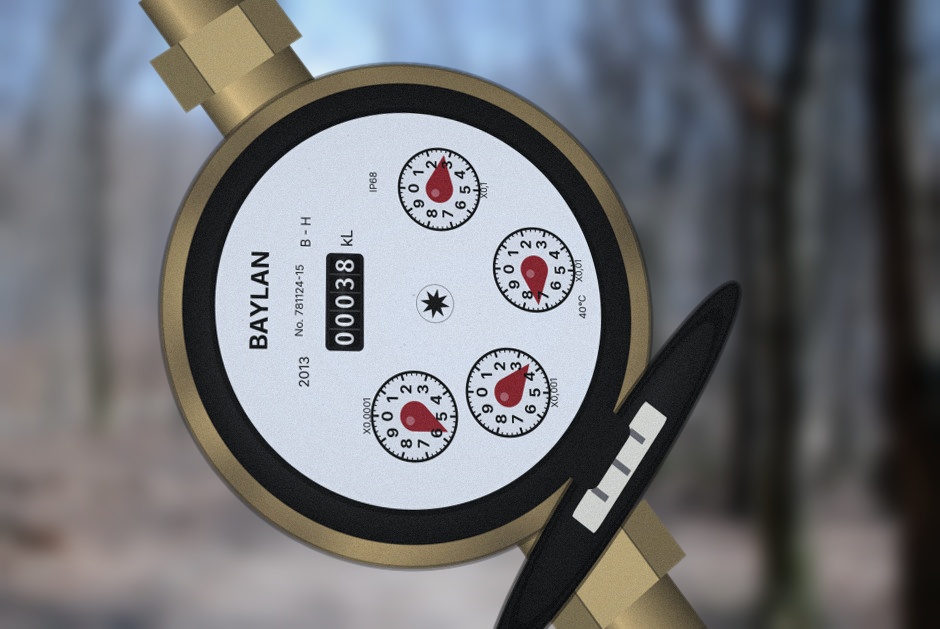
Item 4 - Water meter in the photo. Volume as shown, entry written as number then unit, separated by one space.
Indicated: 38.2735 kL
